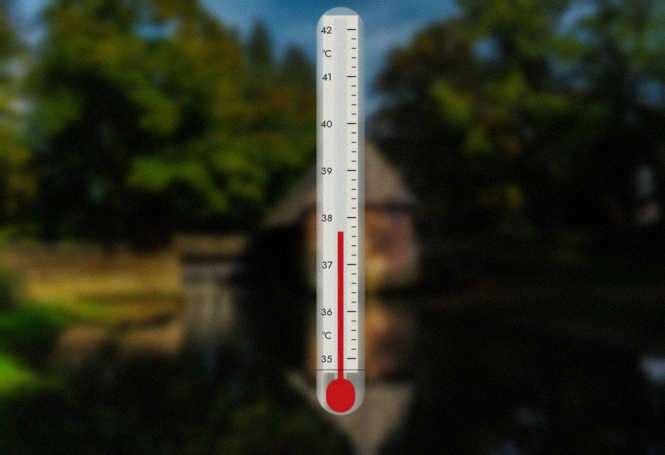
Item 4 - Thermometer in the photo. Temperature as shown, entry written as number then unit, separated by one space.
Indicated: 37.7 °C
